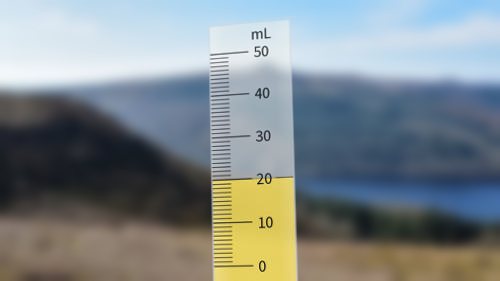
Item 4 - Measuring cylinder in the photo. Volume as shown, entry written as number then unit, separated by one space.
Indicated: 20 mL
